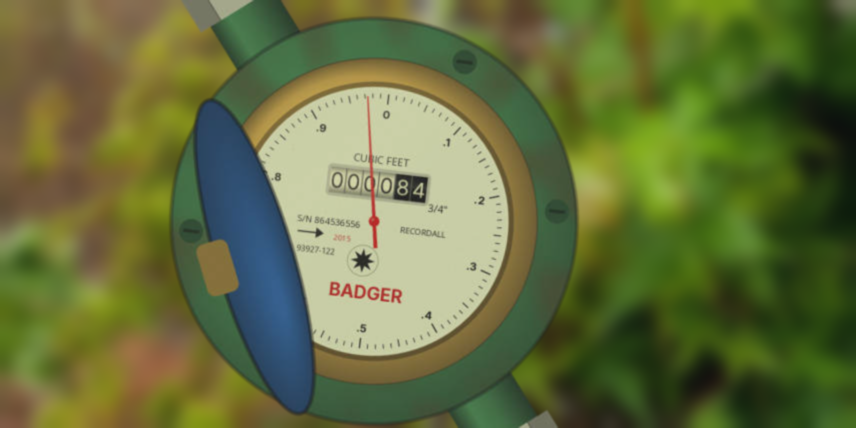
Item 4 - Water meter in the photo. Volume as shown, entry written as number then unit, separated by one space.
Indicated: 83.97 ft³
